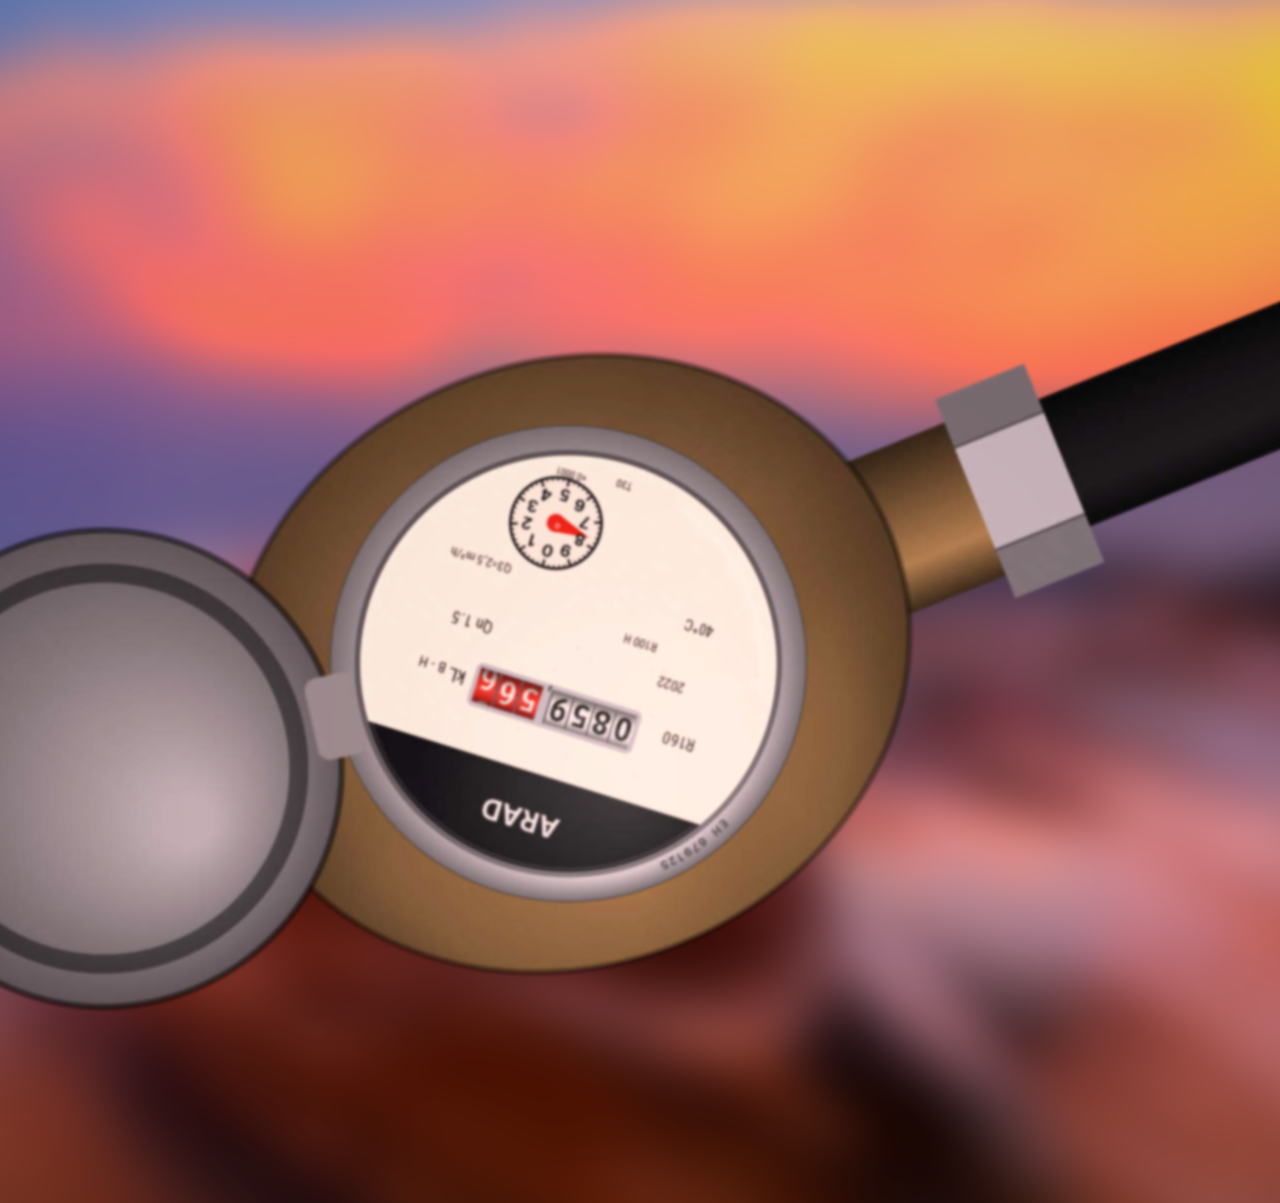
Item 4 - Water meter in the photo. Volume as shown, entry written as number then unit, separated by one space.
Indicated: 859.5657 kL
